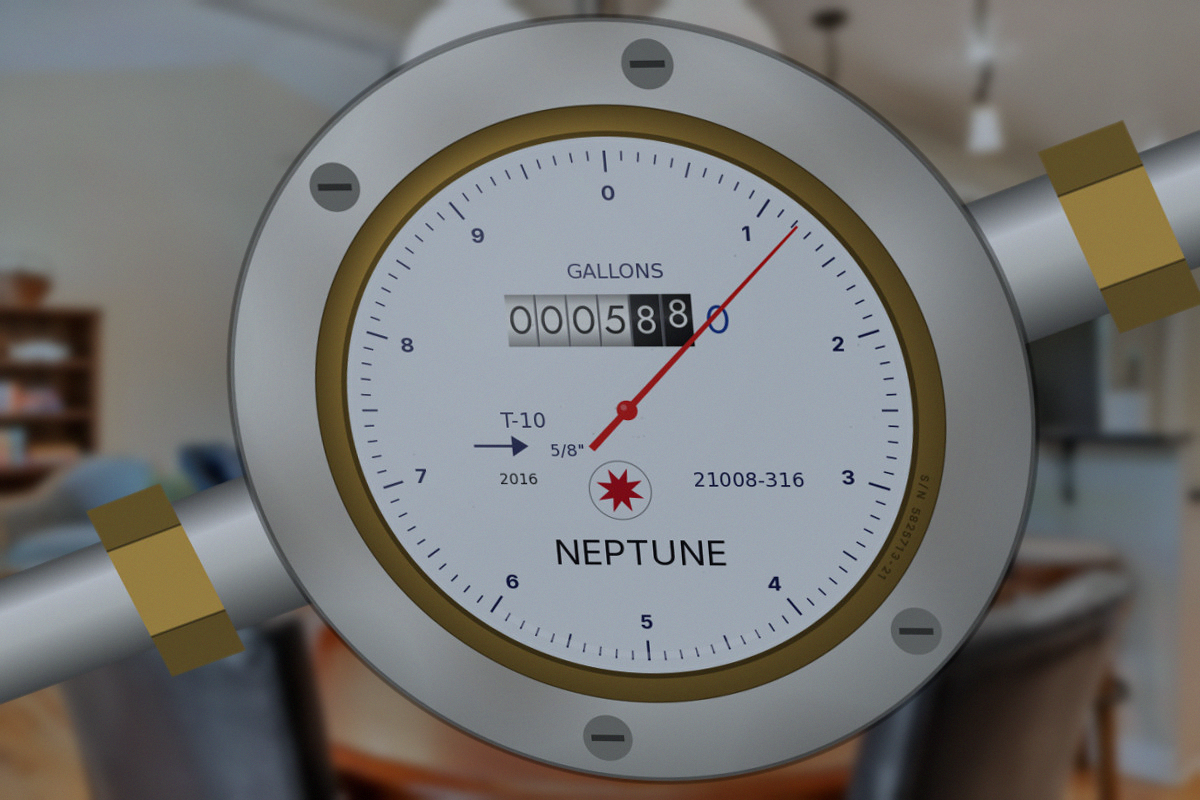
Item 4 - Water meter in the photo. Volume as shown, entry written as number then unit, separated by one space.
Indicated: 5881.2 gal
